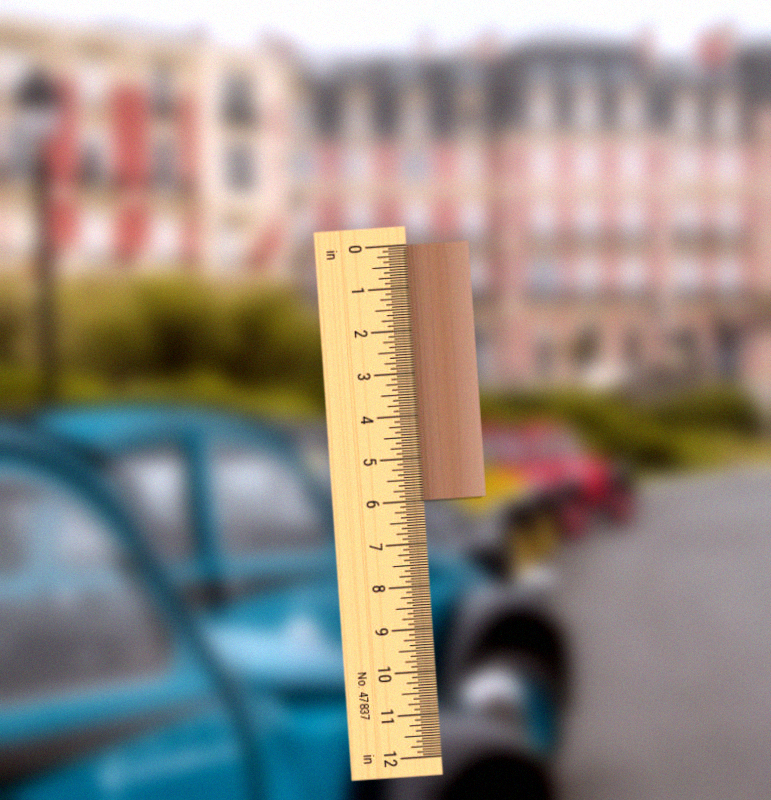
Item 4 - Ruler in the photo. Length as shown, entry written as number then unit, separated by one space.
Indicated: 6 in
